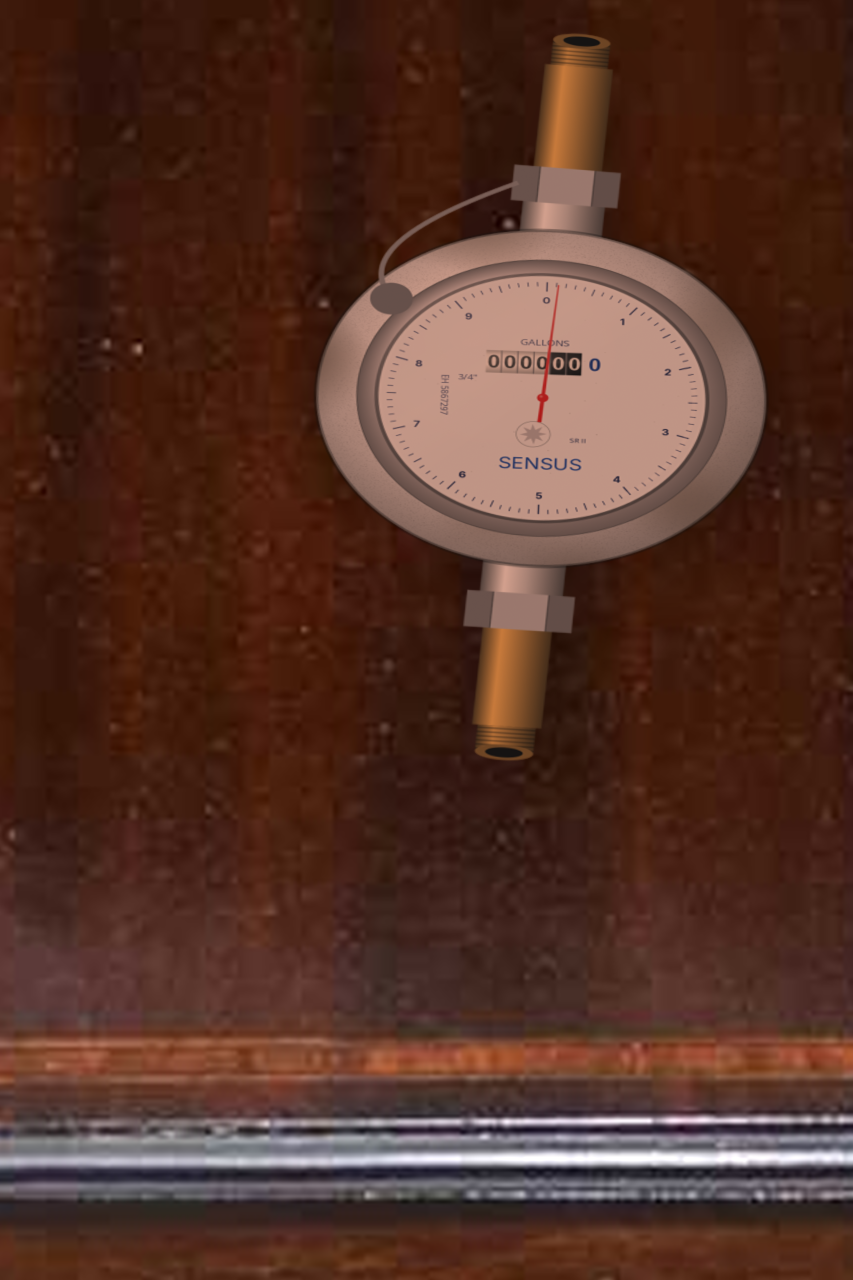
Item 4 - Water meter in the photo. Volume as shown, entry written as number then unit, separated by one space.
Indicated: 0.1 gal
